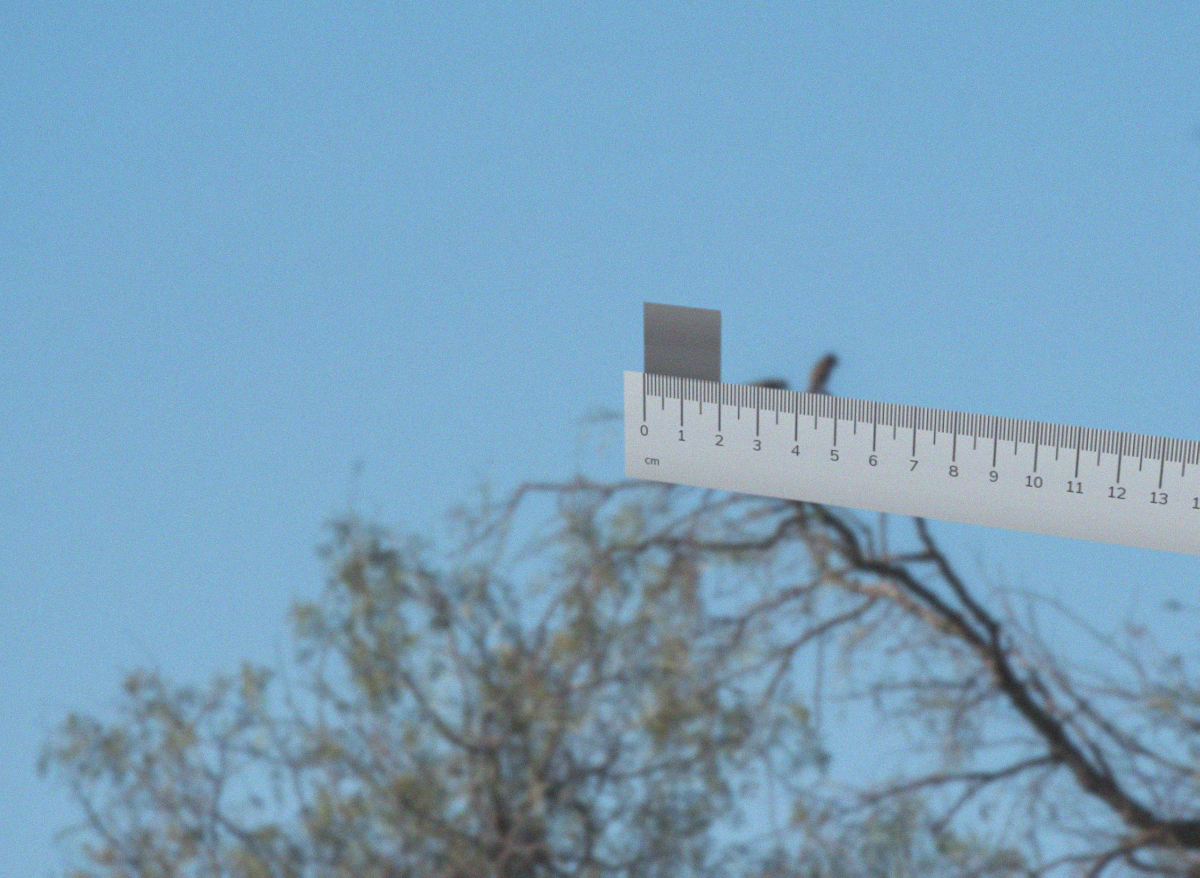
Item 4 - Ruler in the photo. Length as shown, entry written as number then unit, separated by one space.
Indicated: 2 cm
